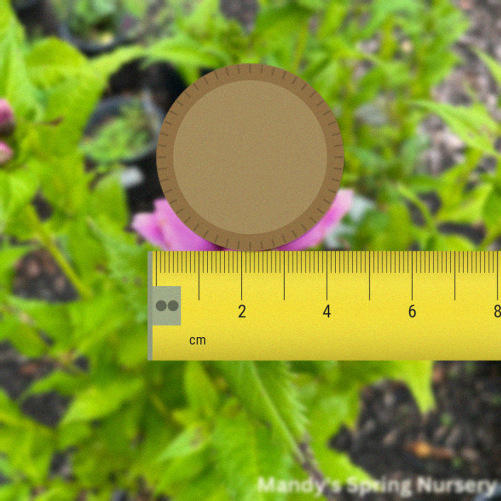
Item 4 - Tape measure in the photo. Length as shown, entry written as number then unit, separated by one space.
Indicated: 4.4 cm
